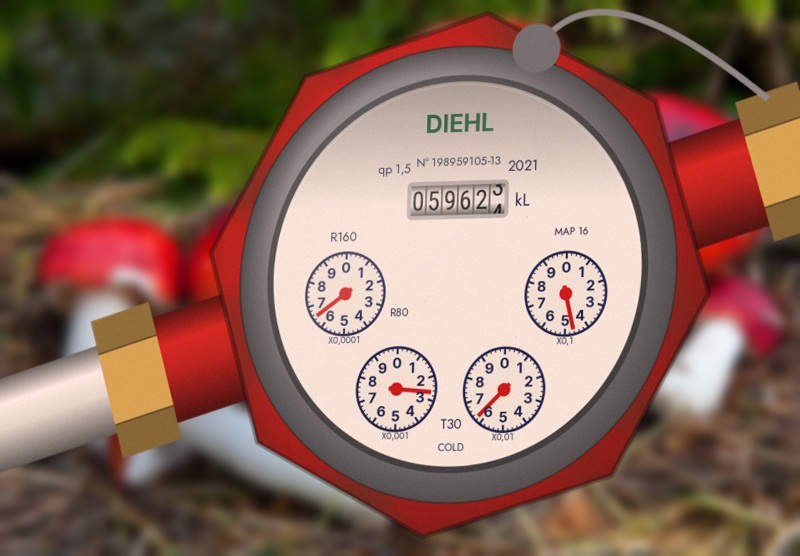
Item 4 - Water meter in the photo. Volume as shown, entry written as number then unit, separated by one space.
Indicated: 59623.4626 kL
